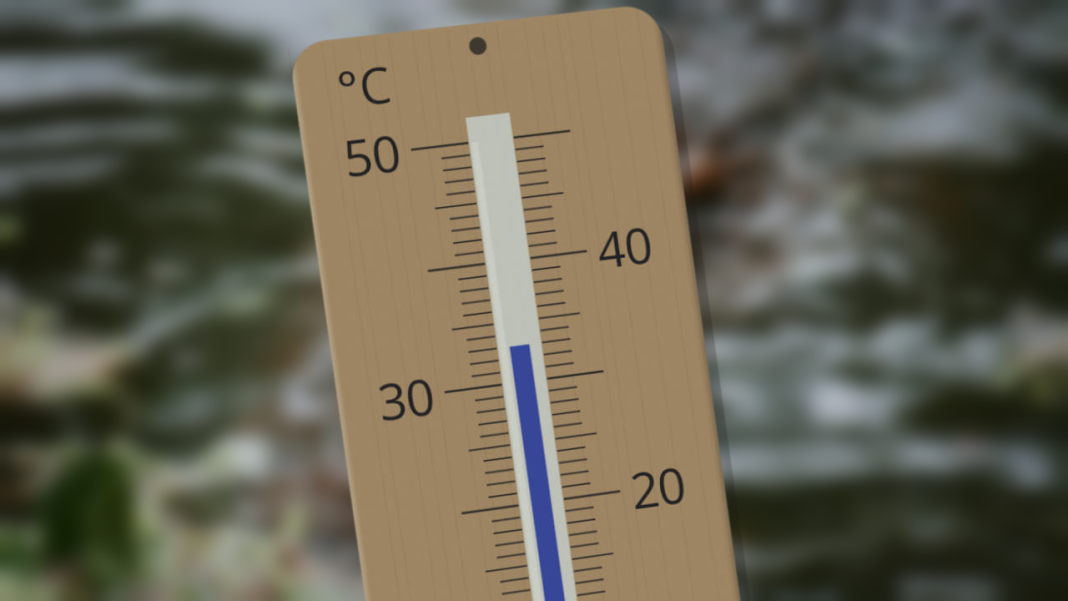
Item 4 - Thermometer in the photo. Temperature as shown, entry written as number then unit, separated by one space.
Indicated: 33 °C
